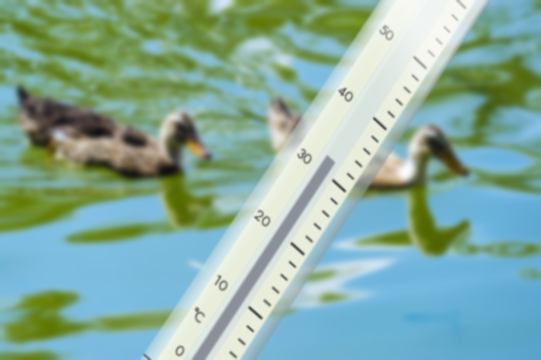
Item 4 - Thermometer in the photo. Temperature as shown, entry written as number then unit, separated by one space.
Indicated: 32 °C
